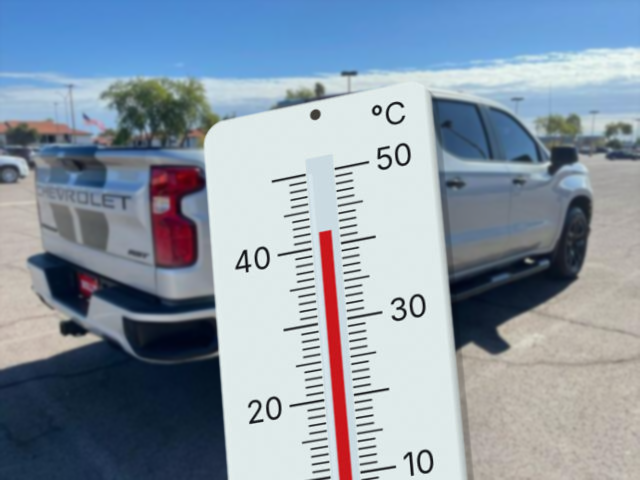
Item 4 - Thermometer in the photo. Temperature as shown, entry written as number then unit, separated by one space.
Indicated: 42 °C
